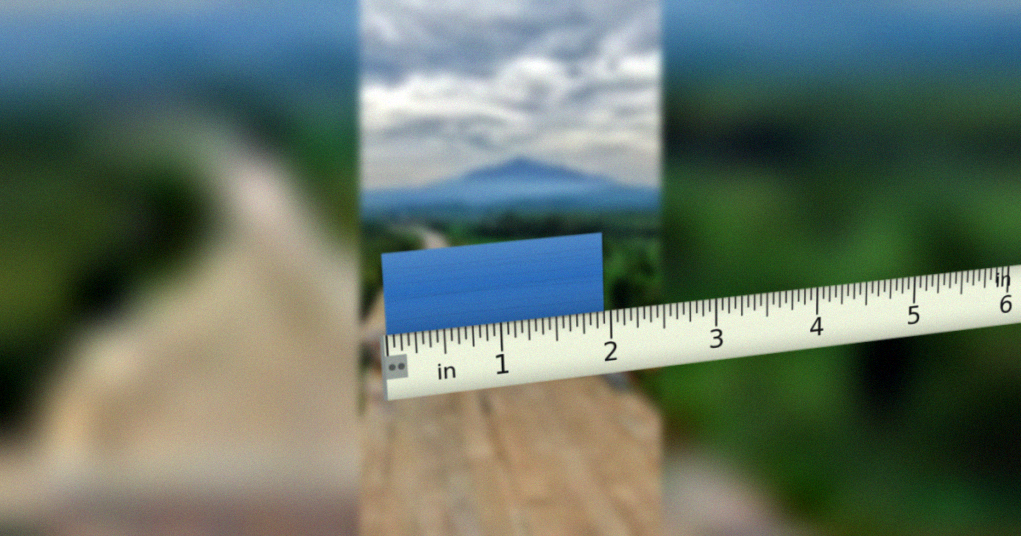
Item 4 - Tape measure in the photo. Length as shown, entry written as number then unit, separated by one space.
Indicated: 1.9375 in
